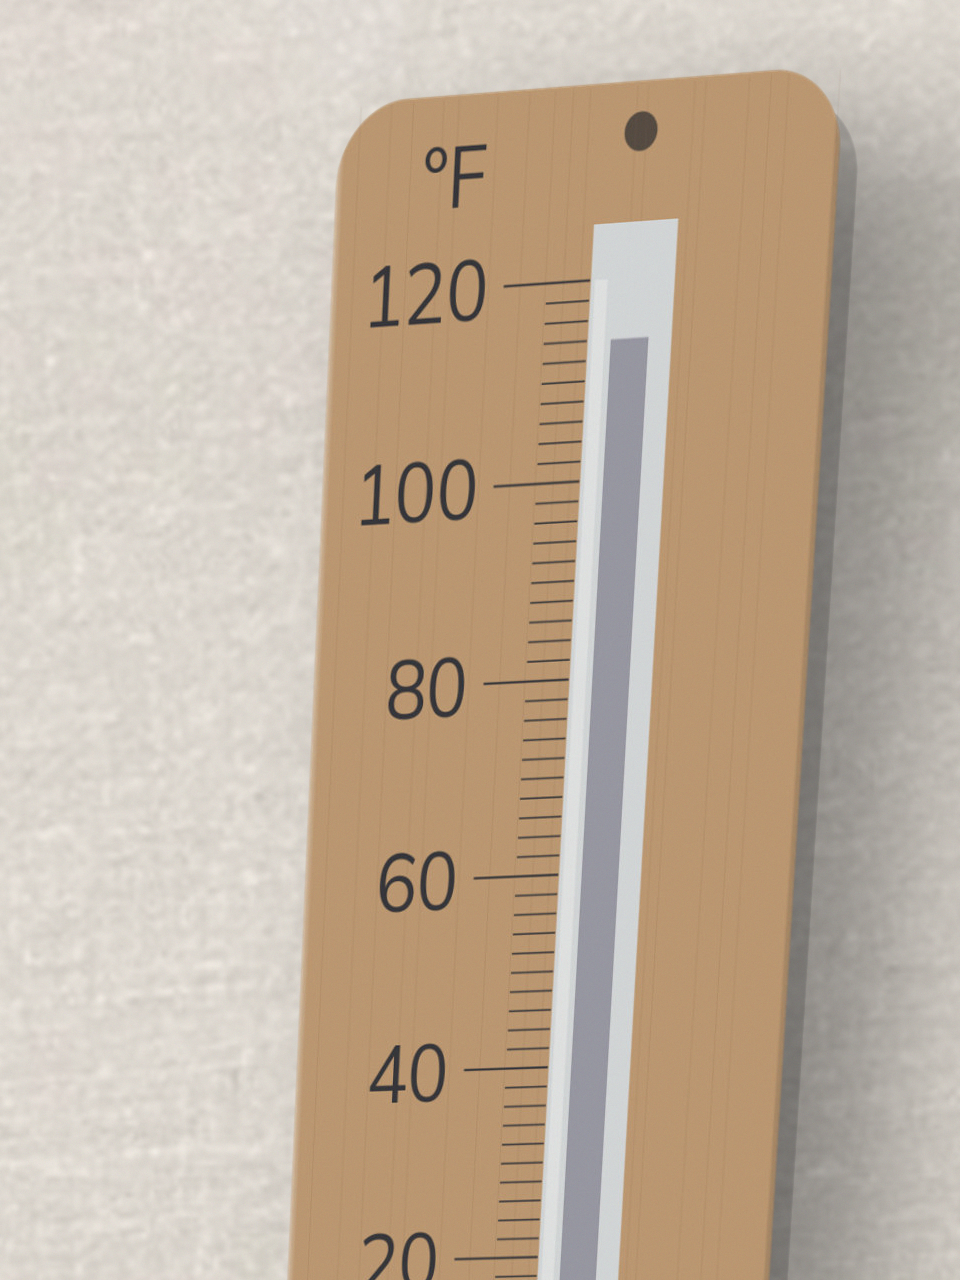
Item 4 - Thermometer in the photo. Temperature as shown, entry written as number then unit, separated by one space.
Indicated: 114 °F
